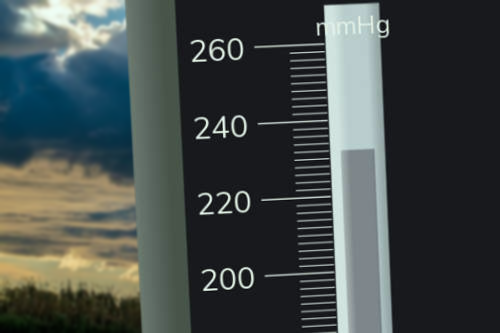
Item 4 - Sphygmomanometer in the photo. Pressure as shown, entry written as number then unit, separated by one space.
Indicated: 232 mmHg
